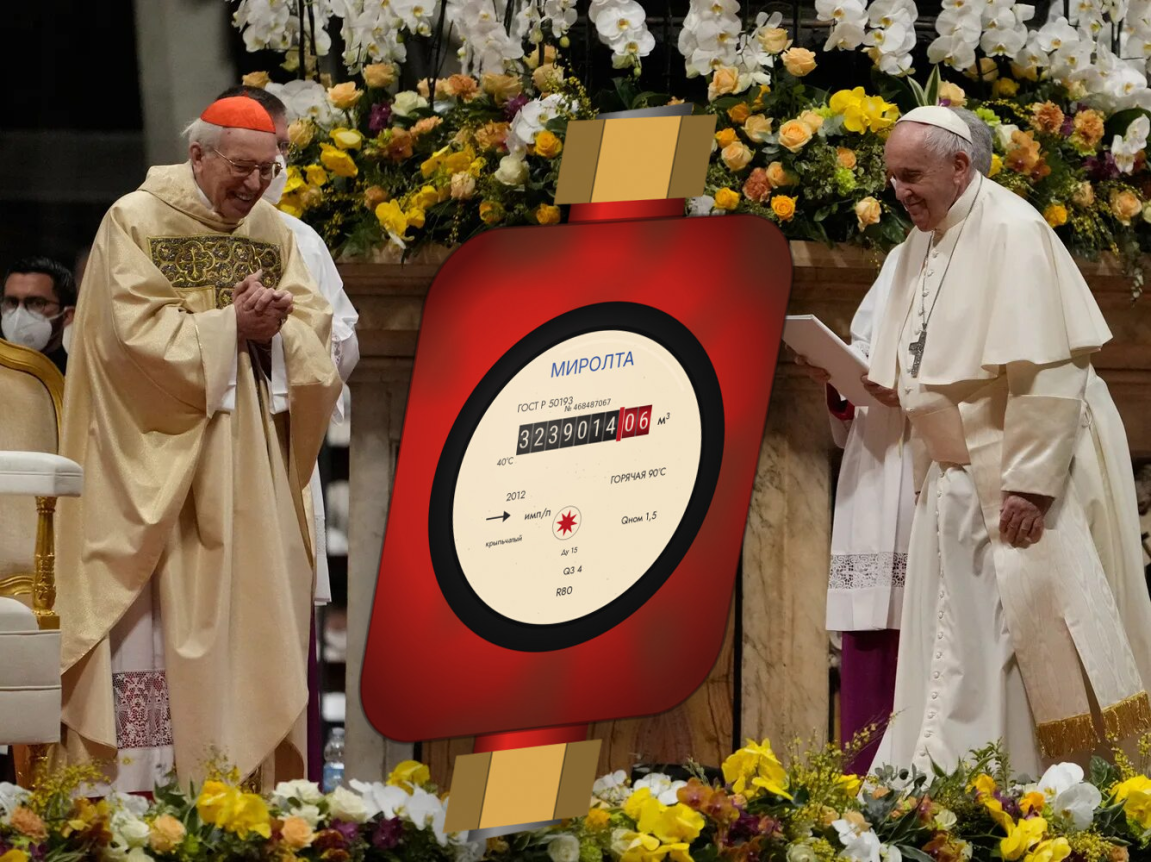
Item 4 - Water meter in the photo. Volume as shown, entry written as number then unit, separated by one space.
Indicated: 3239014.06 m³
